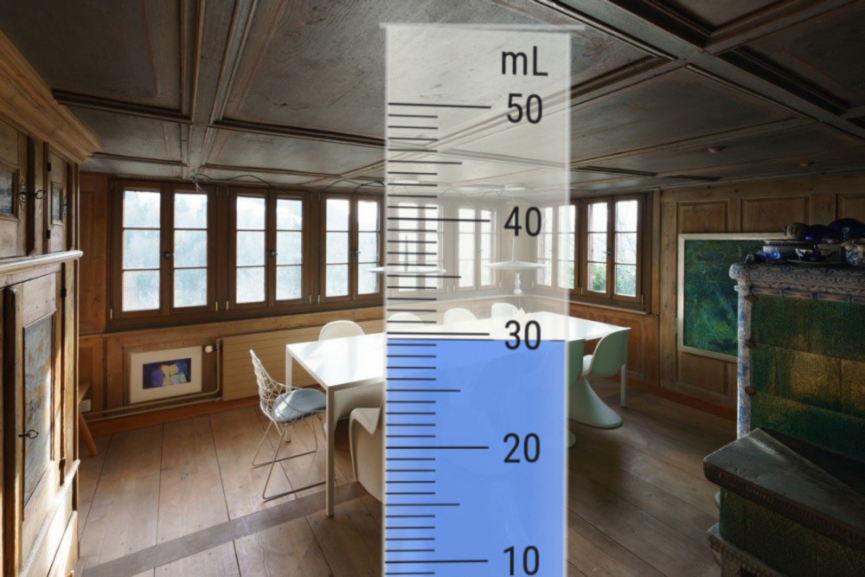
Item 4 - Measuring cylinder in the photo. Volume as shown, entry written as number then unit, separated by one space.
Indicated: 29.5 mL
